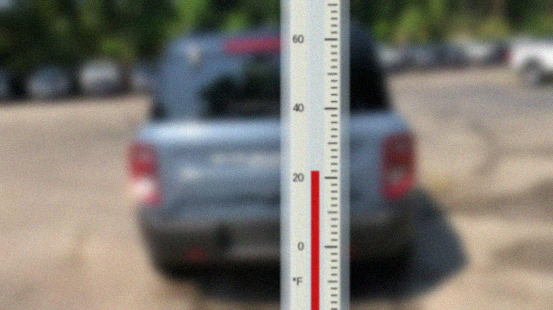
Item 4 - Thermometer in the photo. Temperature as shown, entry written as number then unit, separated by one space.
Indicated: 22 °F
